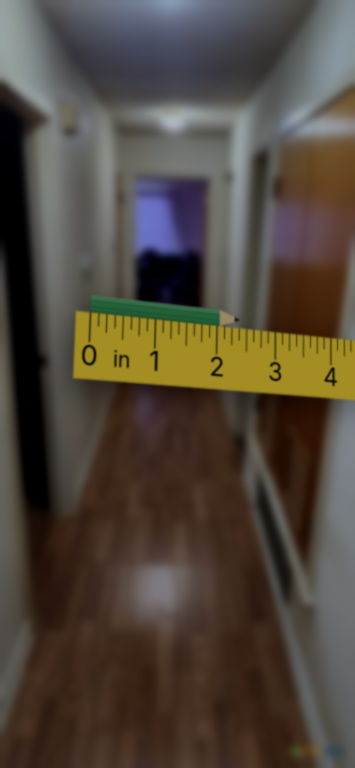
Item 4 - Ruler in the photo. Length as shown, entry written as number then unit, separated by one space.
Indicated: 2.375 in
